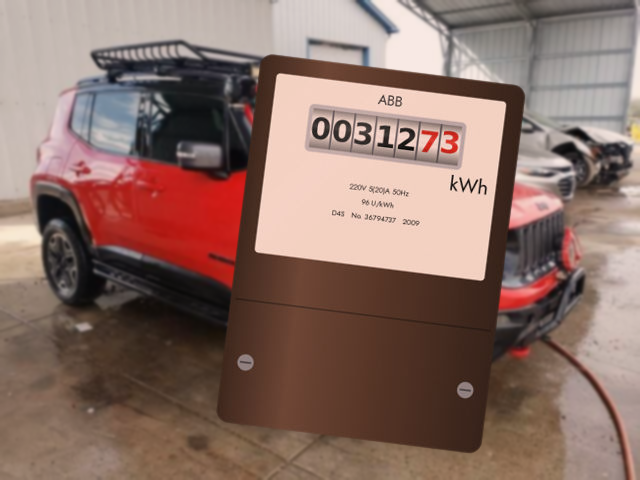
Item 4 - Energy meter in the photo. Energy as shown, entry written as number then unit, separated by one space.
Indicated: 312.73 kWh
